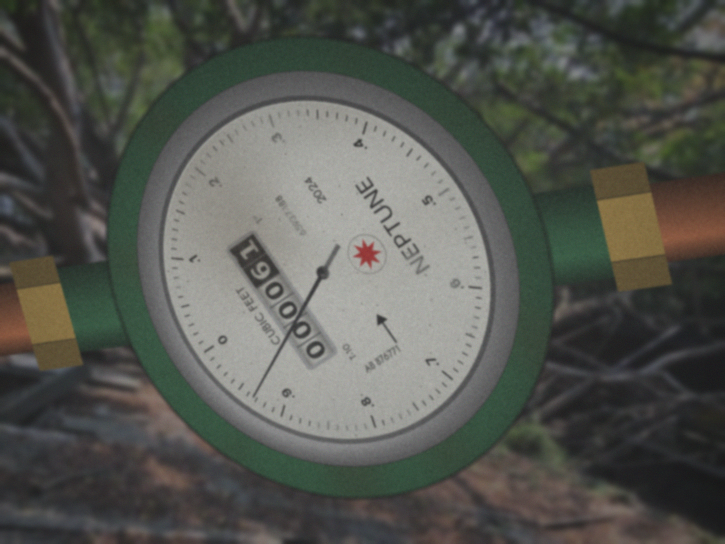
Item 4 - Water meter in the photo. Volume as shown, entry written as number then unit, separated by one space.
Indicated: 60.93 ft³
